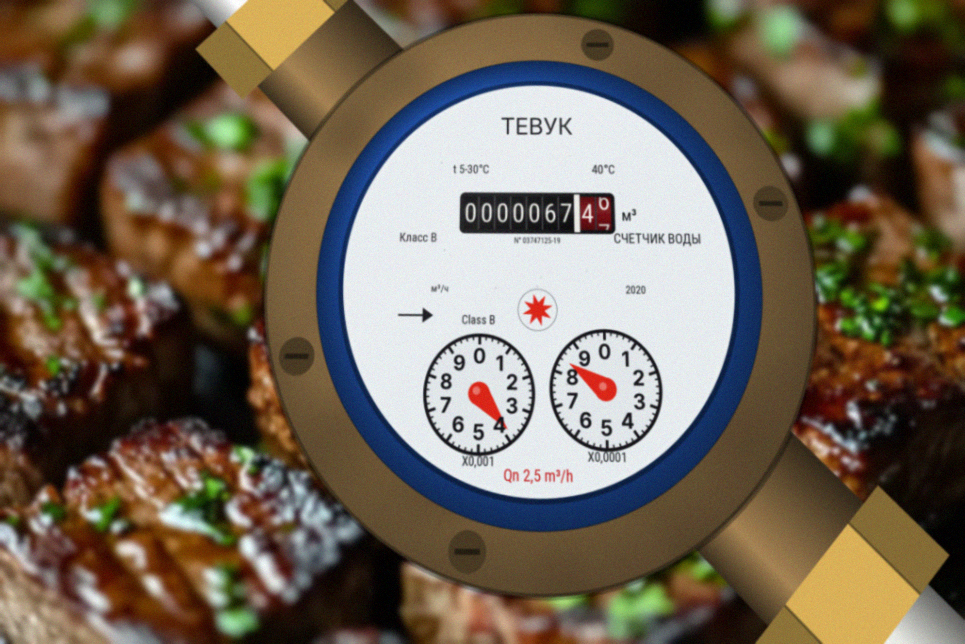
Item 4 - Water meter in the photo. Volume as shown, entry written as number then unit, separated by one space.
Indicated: 67.4638 m³
